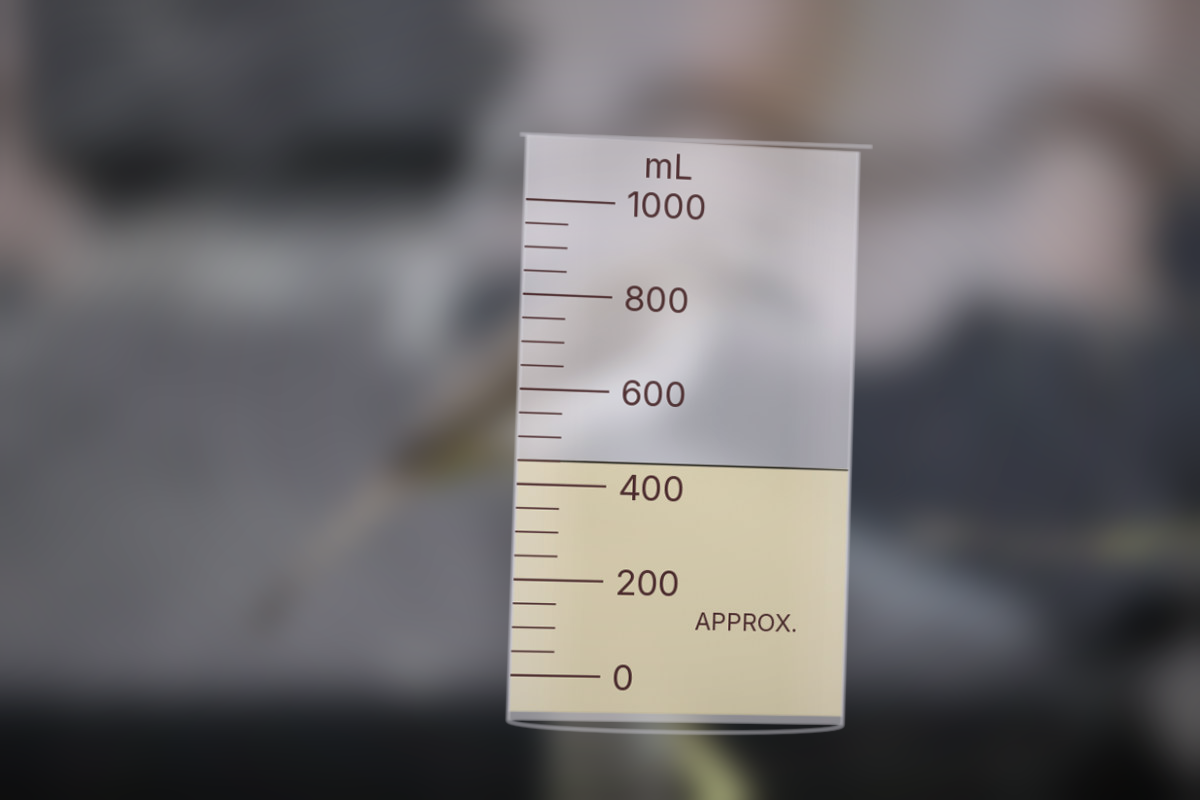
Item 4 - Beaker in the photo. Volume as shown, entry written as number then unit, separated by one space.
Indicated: 450 mL
